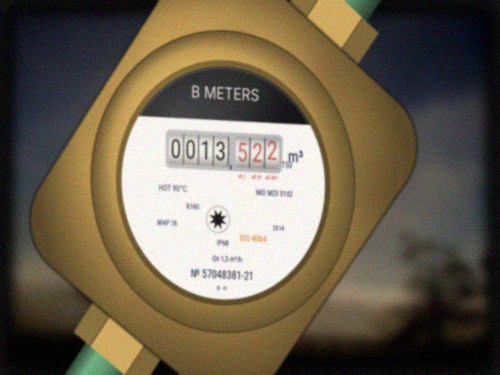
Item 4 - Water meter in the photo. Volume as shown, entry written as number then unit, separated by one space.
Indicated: 13.522 m³
